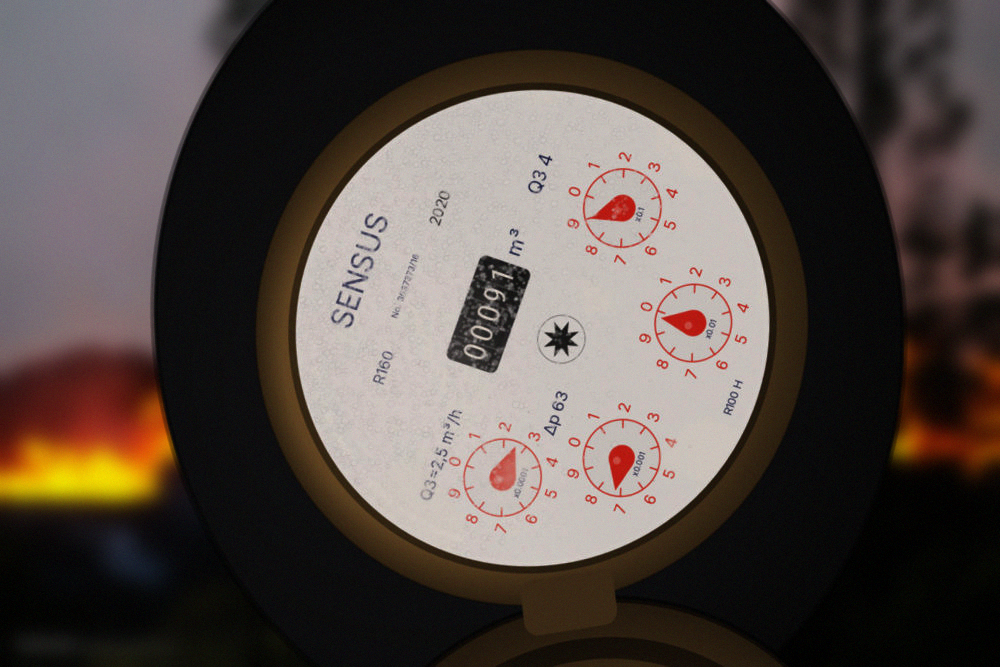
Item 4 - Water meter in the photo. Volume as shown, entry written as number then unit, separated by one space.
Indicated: 91.8972 m³
